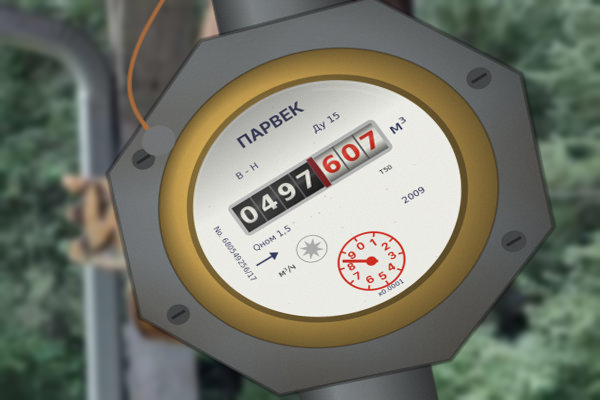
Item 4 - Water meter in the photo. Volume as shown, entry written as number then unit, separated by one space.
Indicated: 497.6078 m³
